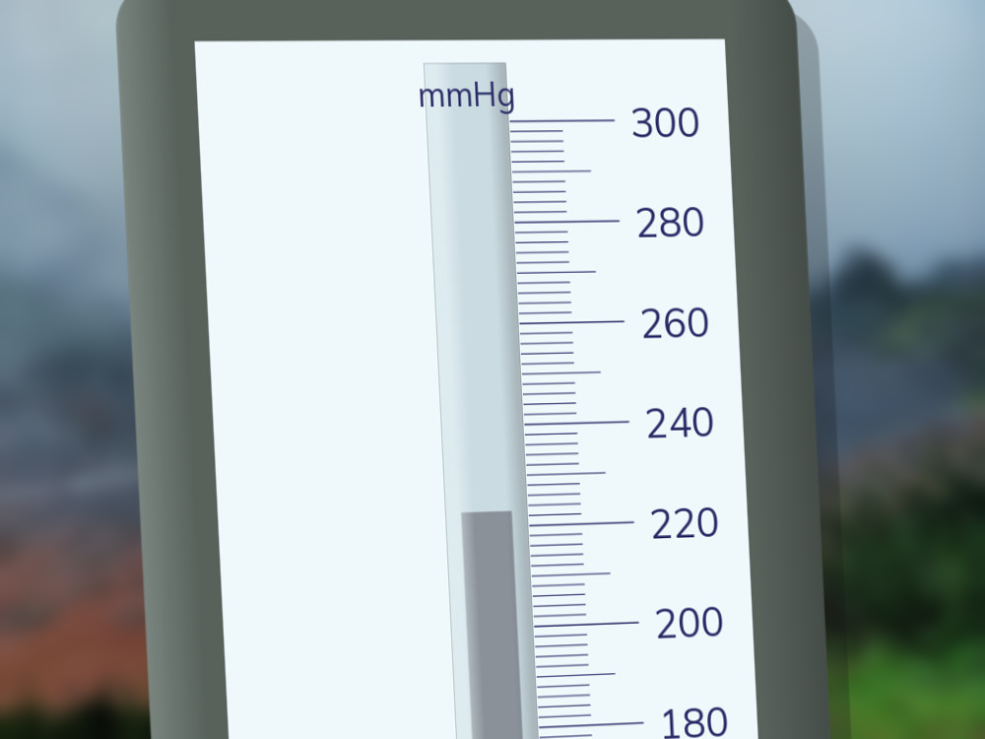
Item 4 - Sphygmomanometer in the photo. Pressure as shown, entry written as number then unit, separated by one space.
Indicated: 223 mmHg
